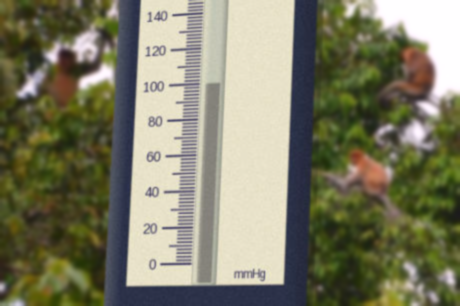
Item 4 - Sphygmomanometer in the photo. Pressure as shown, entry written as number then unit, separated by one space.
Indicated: 100 mmHg
